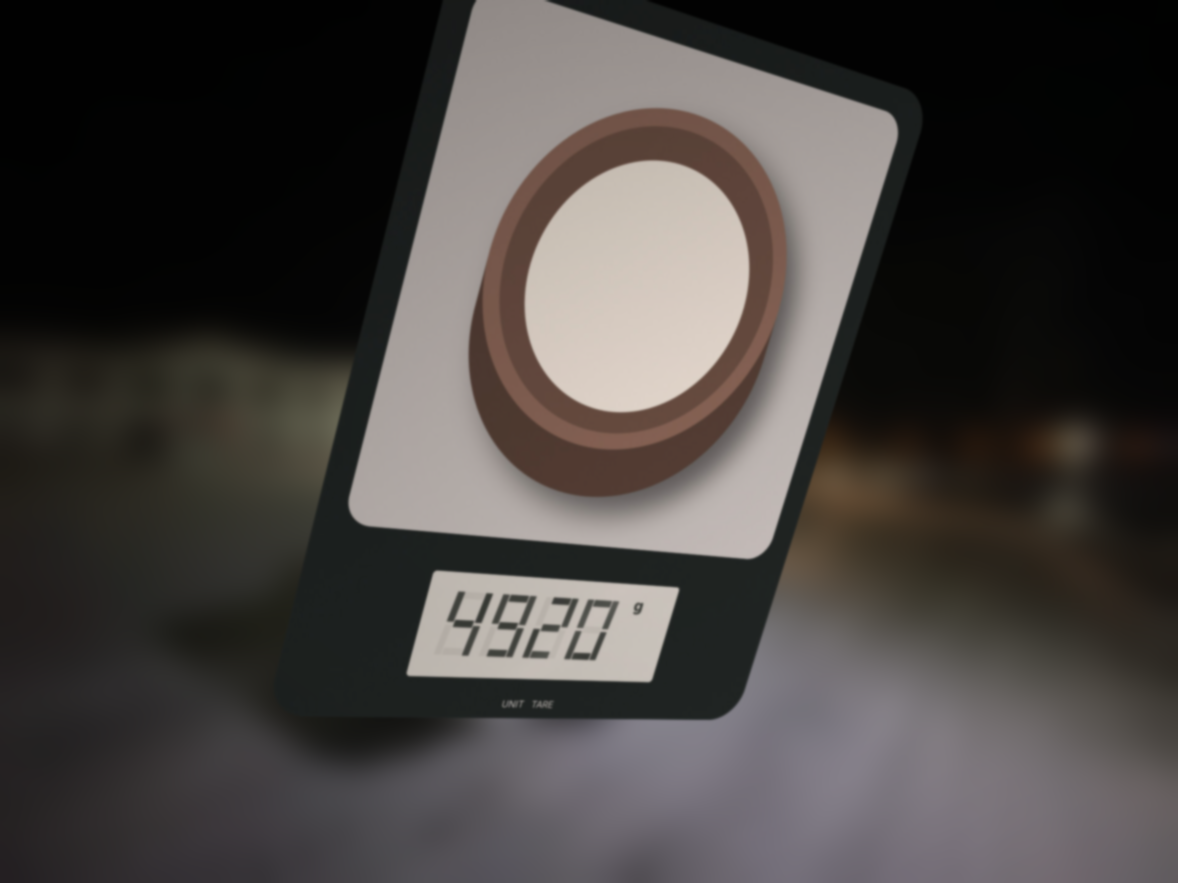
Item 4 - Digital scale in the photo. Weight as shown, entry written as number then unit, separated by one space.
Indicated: 4920 g
